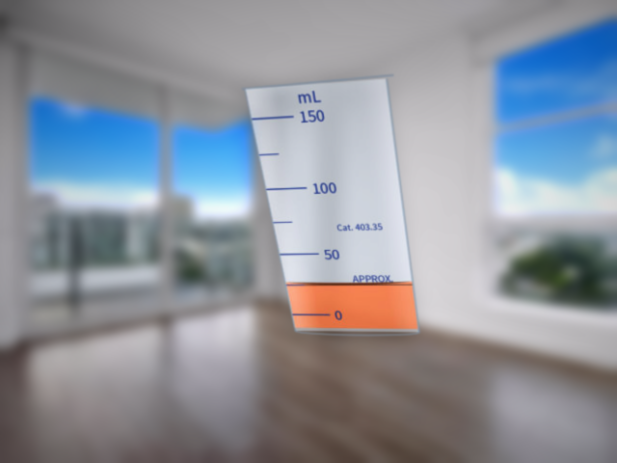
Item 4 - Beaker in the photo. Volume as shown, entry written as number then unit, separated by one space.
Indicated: 25 mL
